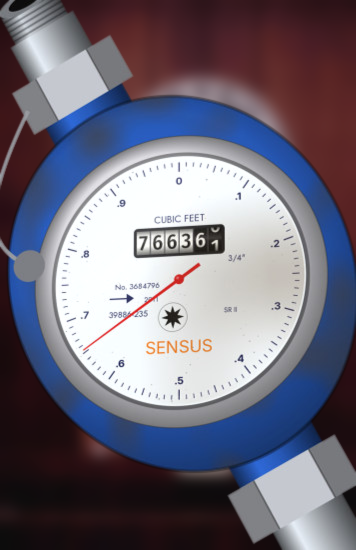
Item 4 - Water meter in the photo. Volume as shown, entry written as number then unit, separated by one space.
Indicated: 766360.65 ft³
